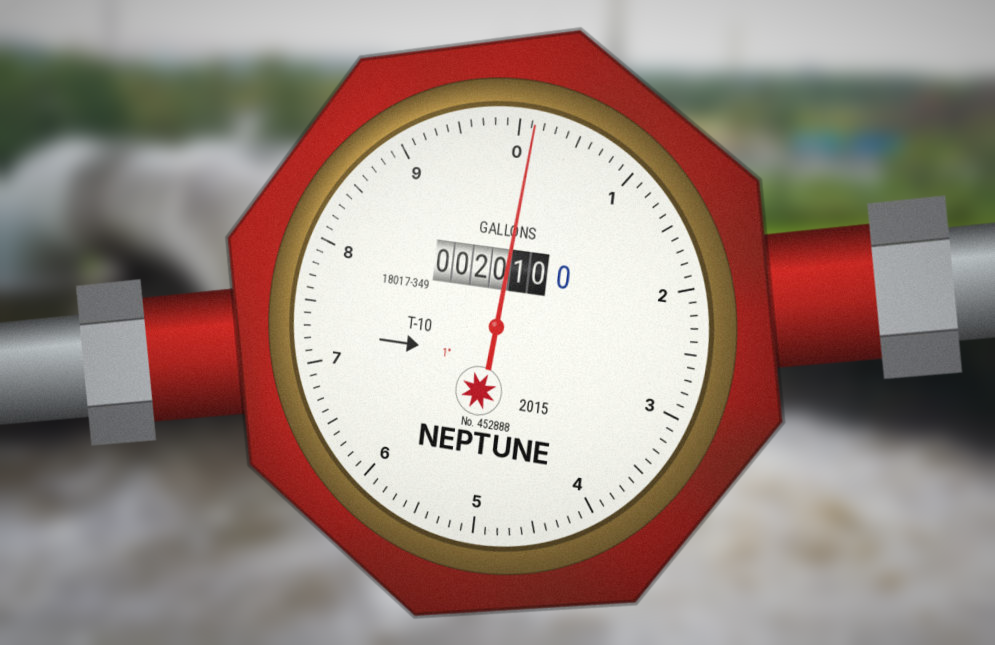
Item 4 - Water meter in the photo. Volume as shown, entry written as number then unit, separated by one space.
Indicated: 20100.1 gal
